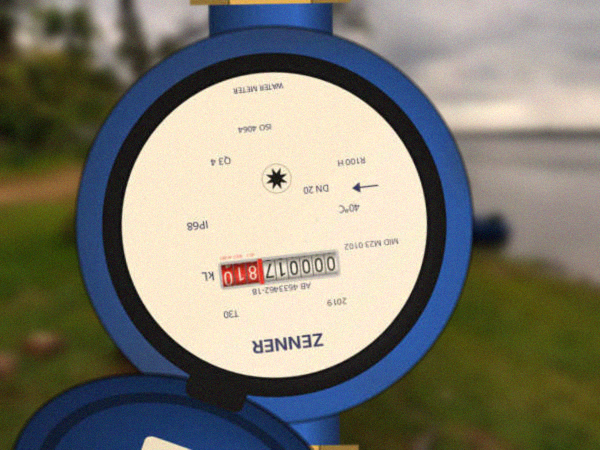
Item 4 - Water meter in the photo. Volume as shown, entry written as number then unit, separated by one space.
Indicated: 17.810 kL
